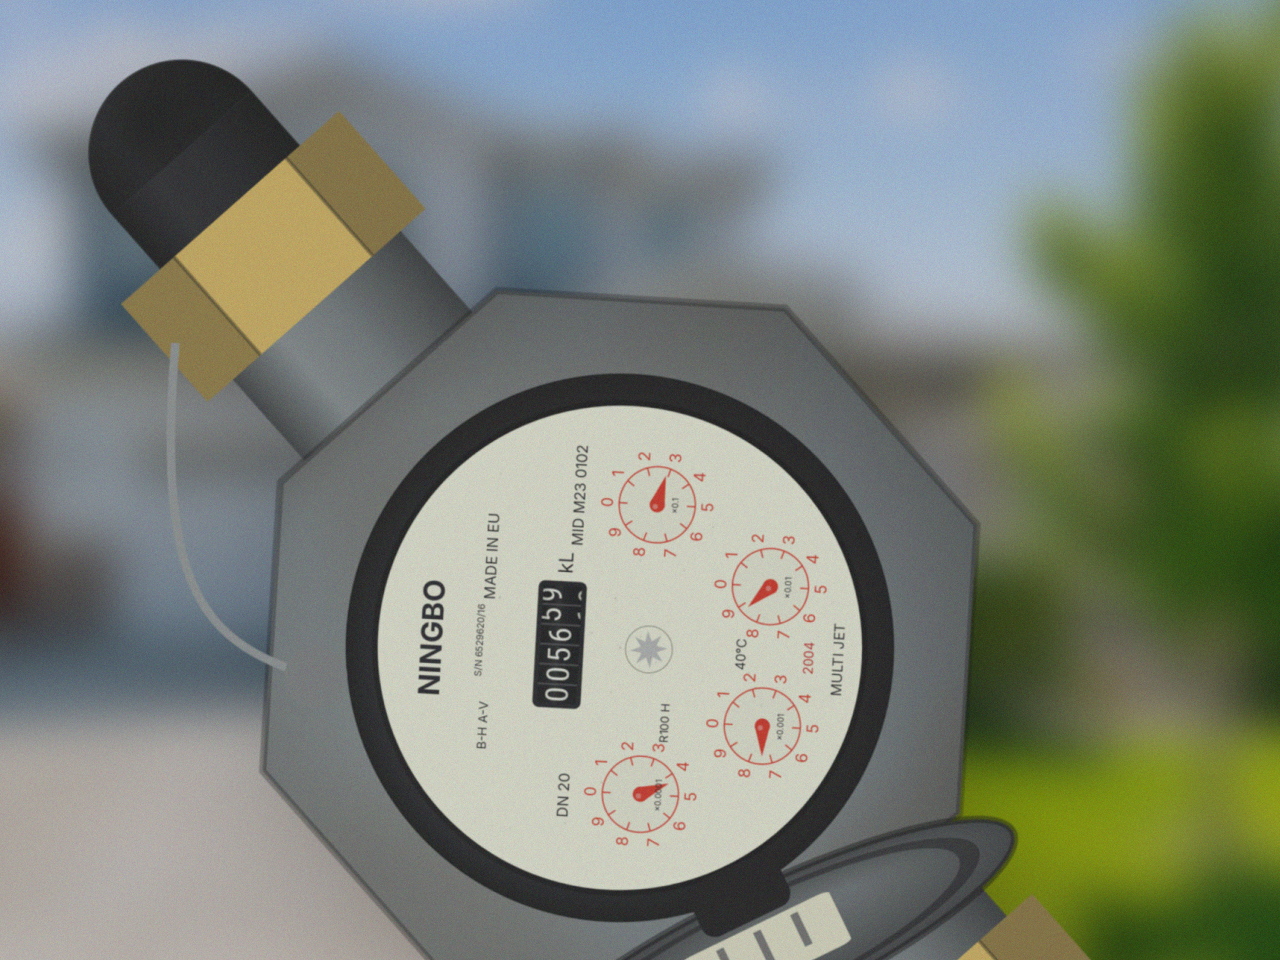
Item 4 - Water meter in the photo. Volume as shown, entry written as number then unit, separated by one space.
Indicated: 5659.2874 kL
